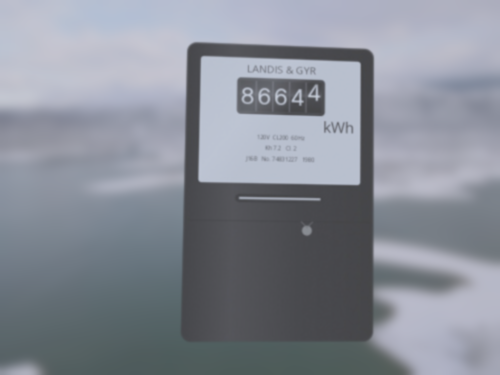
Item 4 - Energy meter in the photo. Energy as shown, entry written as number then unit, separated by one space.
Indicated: 86644 kWh
